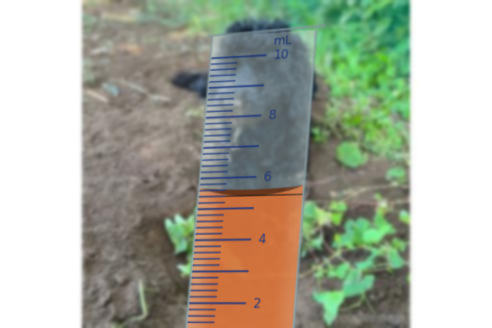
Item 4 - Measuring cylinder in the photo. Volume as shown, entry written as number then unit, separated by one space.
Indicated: 5.4 mL
